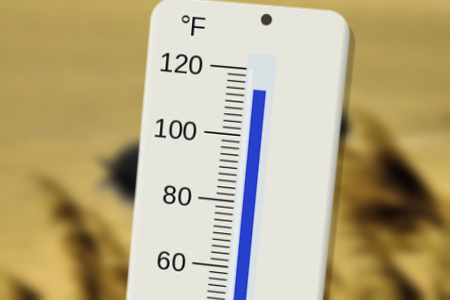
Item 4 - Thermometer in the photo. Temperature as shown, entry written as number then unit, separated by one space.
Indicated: 114 °F
